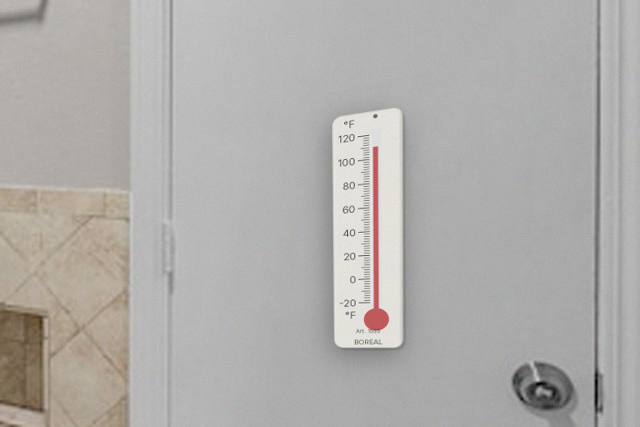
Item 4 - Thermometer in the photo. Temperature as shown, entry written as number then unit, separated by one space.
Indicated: 110 °F
